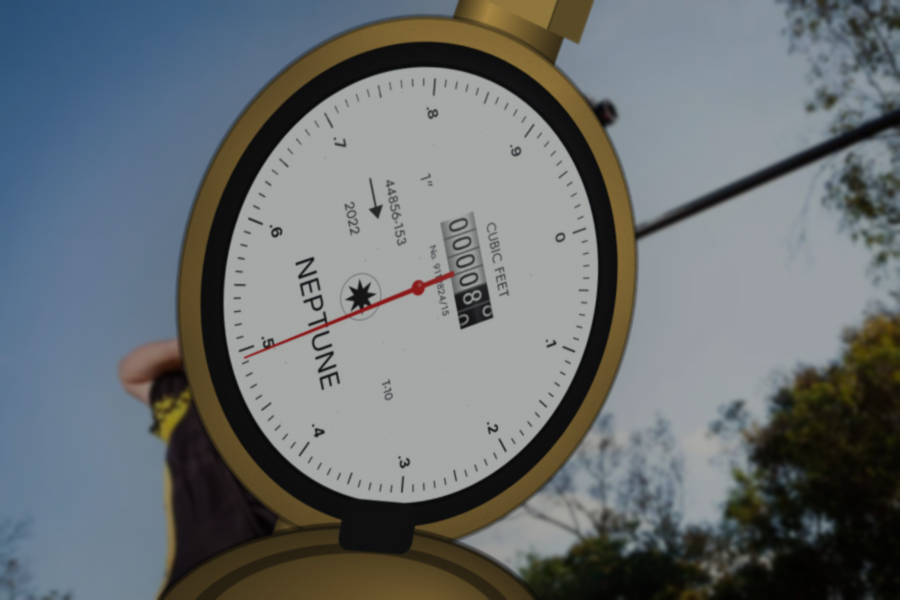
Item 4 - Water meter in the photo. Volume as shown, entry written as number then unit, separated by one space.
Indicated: 88.49 ft³
